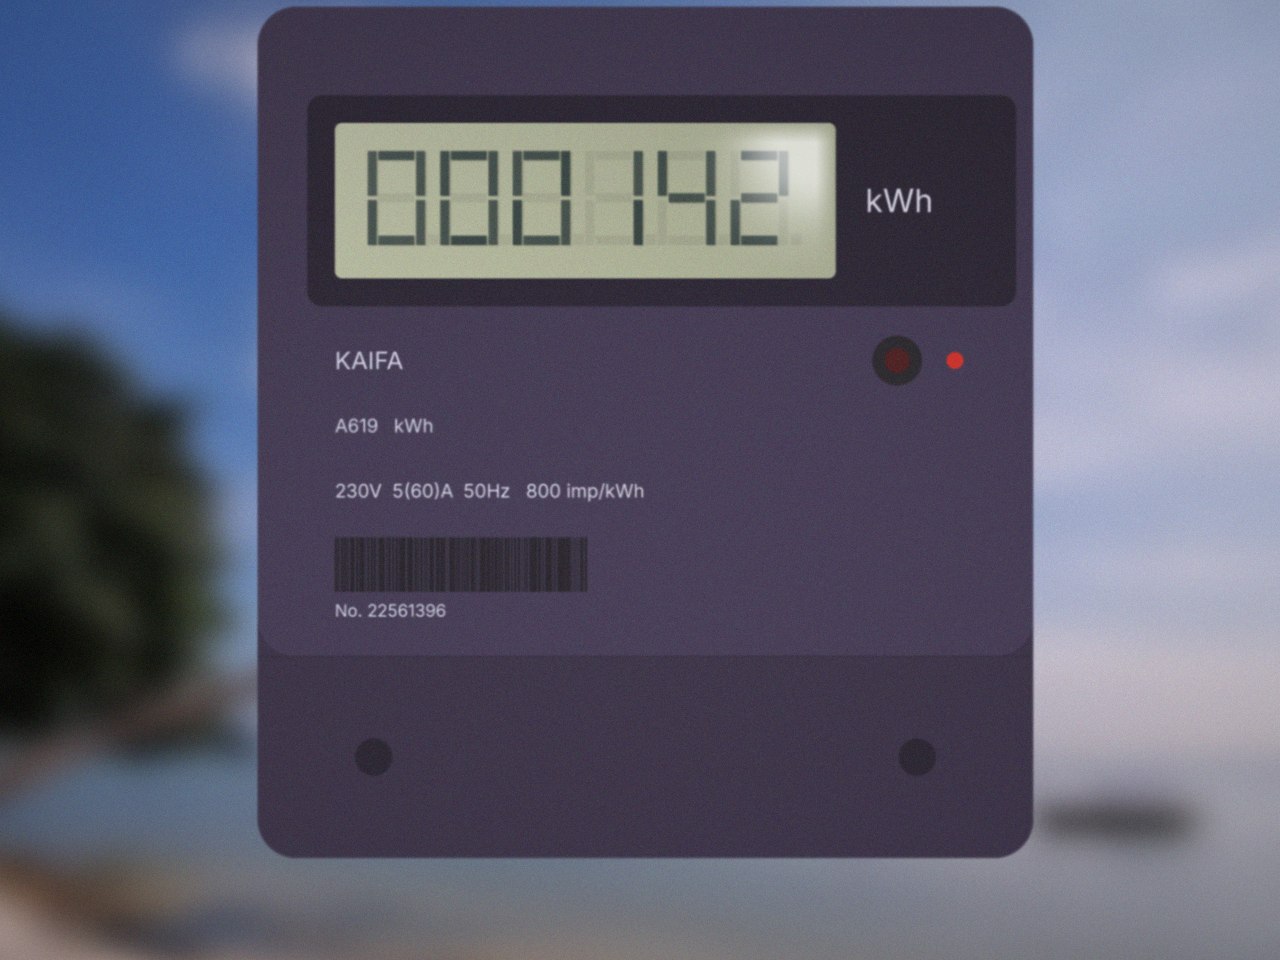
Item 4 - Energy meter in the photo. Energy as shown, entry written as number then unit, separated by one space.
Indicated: 142 kWh
